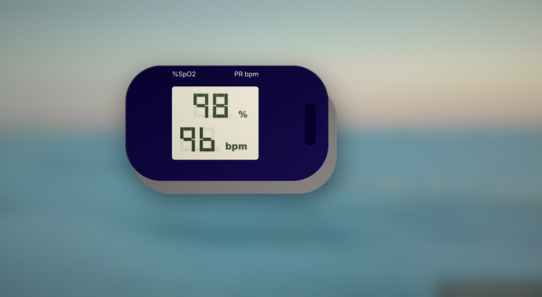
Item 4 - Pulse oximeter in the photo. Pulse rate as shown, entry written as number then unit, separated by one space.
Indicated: 96 bpm
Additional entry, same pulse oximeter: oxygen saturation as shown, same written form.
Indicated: 98 %
